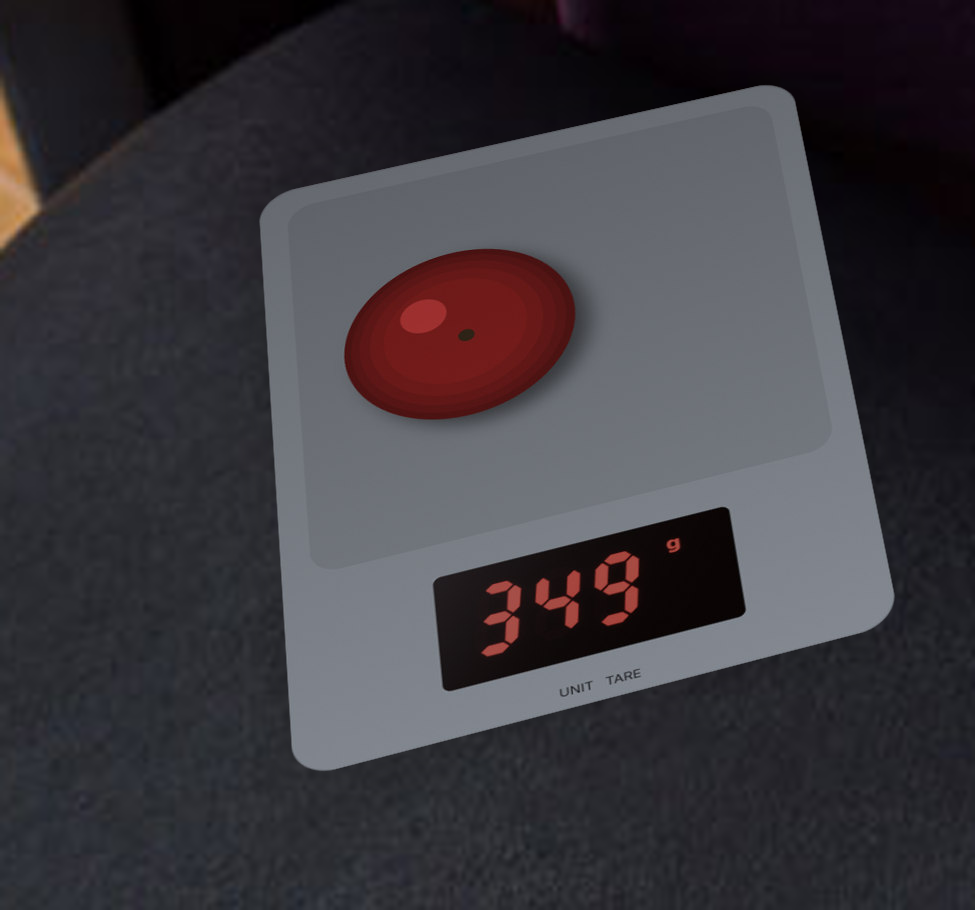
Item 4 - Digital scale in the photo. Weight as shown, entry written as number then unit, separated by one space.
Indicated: 349 g
